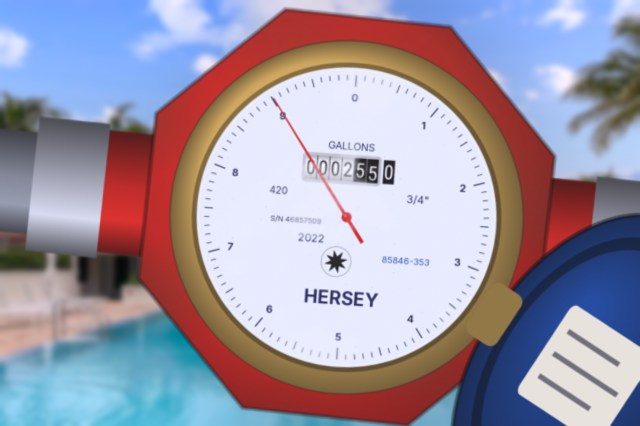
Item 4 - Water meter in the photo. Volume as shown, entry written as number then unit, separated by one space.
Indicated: 2549.0 gal
